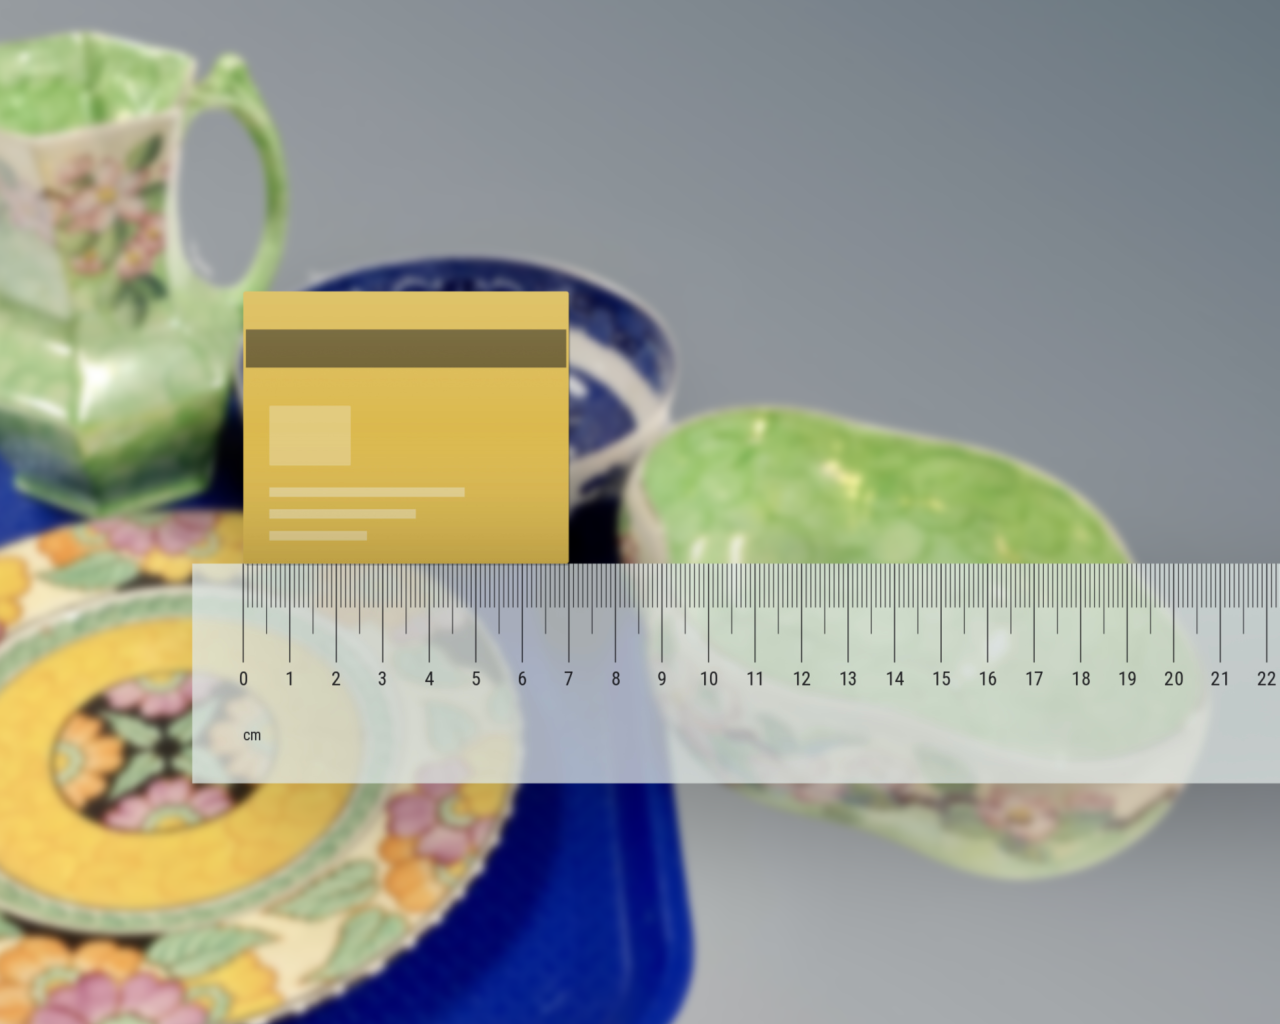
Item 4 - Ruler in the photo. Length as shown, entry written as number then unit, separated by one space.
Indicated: 7 cm
